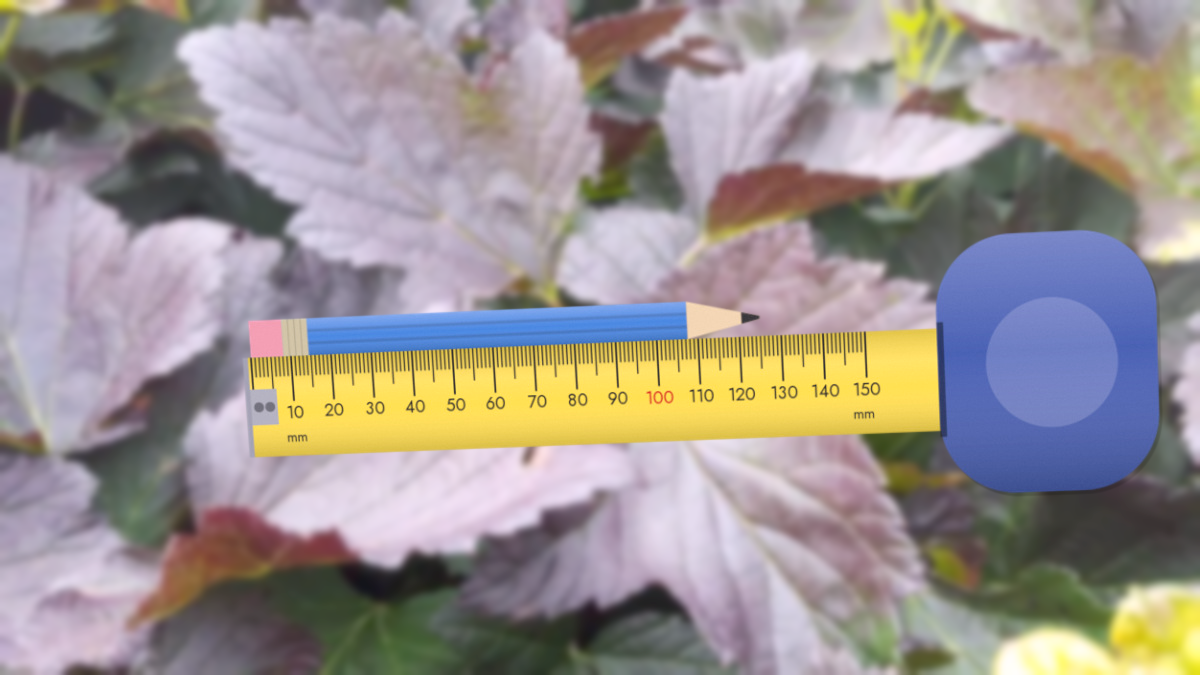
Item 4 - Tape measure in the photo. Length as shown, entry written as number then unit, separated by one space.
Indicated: 125 mm
